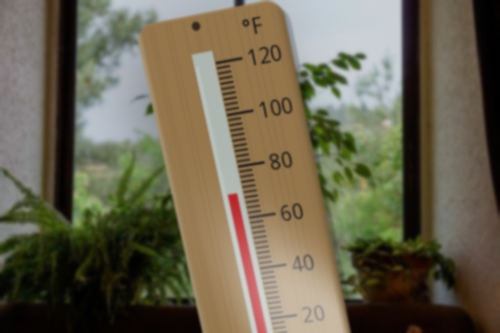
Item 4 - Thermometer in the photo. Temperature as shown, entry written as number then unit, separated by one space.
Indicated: 70 °F
